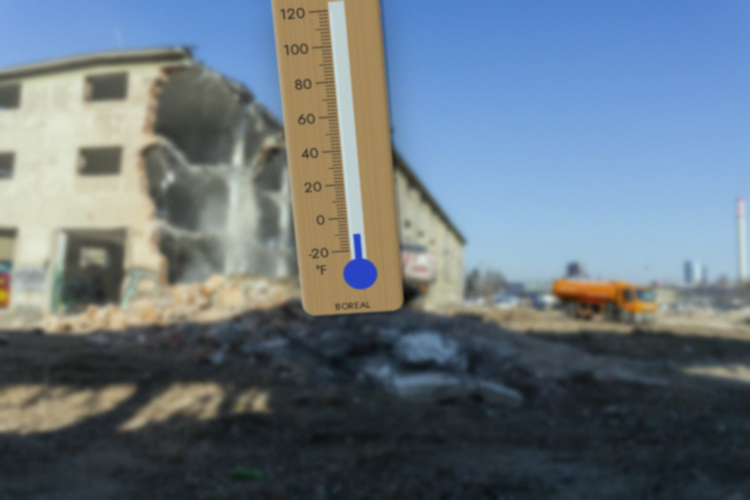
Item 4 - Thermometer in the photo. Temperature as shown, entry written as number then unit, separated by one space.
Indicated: -10 °F
